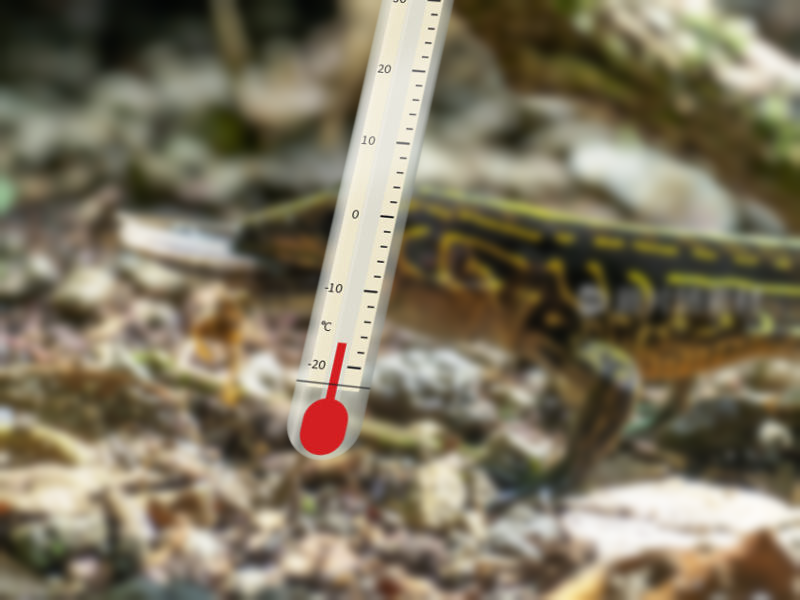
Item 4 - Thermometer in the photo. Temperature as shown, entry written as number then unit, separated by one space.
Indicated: -17 °C
